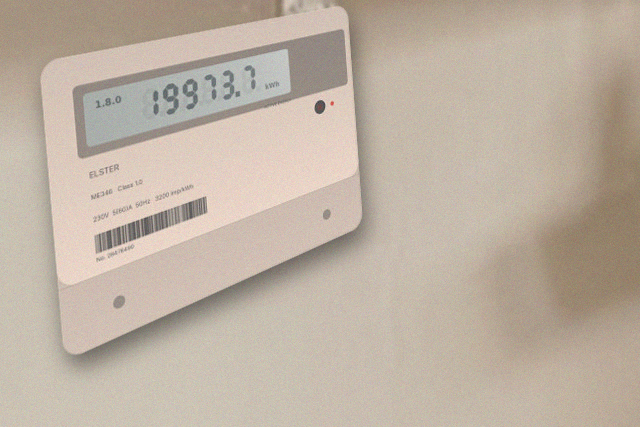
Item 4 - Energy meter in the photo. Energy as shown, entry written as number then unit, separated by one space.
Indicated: 19973.7 kWh
